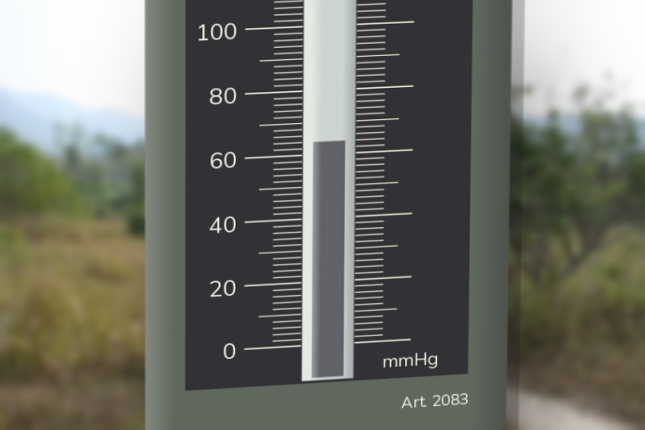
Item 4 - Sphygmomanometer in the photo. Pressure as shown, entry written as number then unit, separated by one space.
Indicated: 64 mmHg
